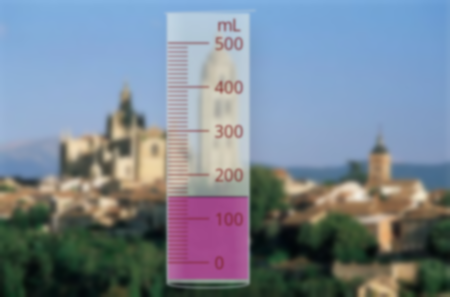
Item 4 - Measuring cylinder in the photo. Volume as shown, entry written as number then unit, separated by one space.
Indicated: 150 mL
